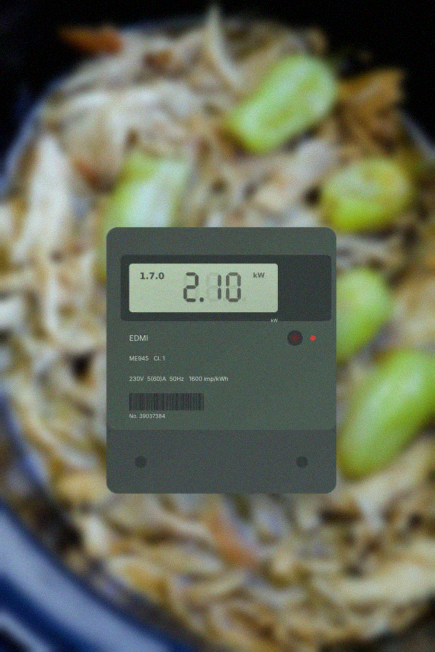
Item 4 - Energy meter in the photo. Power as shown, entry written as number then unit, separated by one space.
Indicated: 2.10 kW
